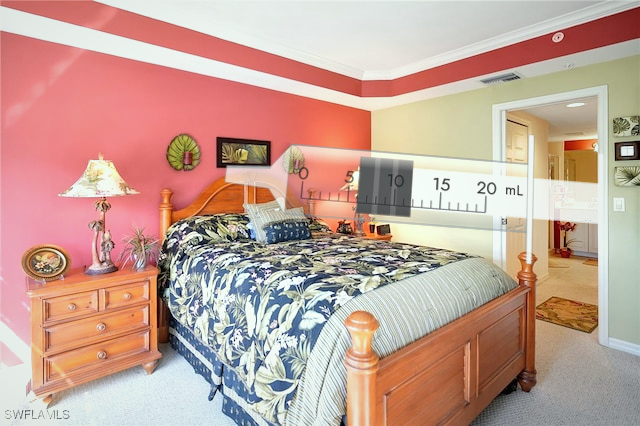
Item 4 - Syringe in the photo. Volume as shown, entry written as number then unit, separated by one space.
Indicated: 6 mL
